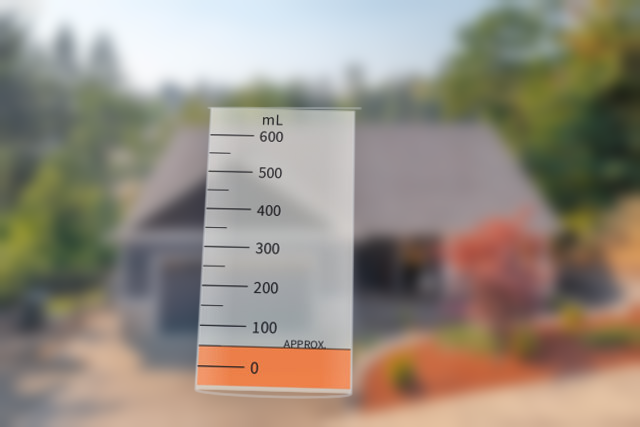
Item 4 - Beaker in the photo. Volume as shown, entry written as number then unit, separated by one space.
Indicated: 50 mL
